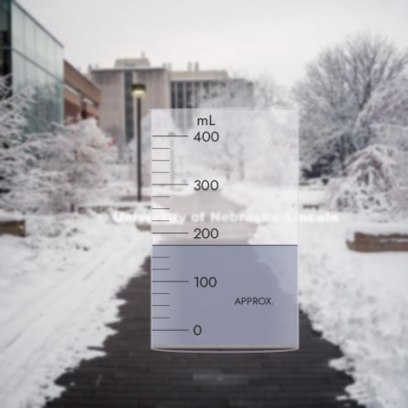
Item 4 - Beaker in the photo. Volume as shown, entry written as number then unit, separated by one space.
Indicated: 175 mL
